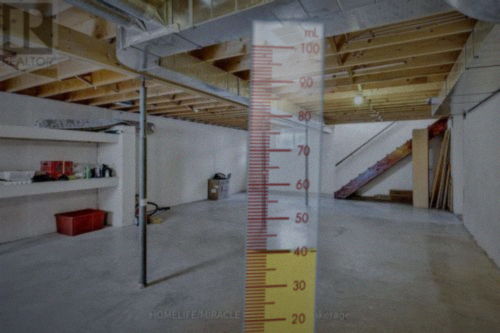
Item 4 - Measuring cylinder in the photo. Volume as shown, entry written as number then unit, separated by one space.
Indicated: 40 mL
